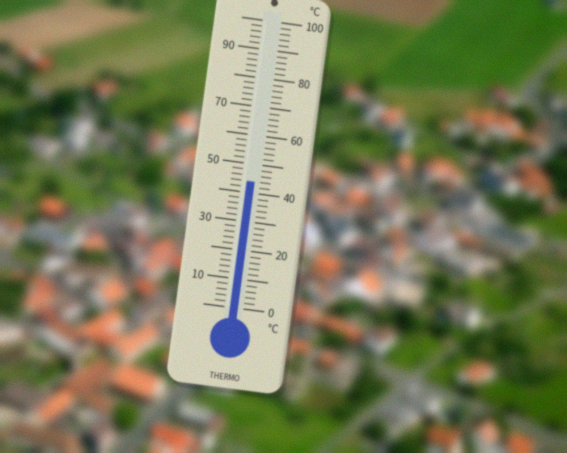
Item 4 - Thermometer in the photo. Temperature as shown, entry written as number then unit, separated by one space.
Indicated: 44 °C
